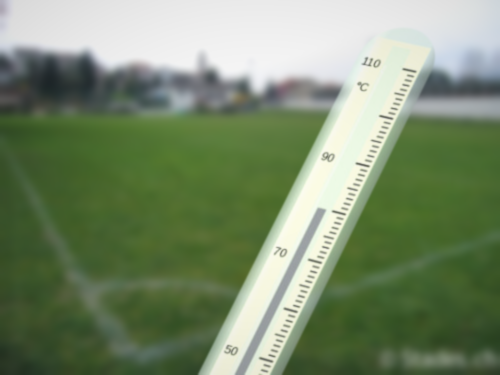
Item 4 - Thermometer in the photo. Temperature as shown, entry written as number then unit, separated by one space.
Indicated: 80 °C
